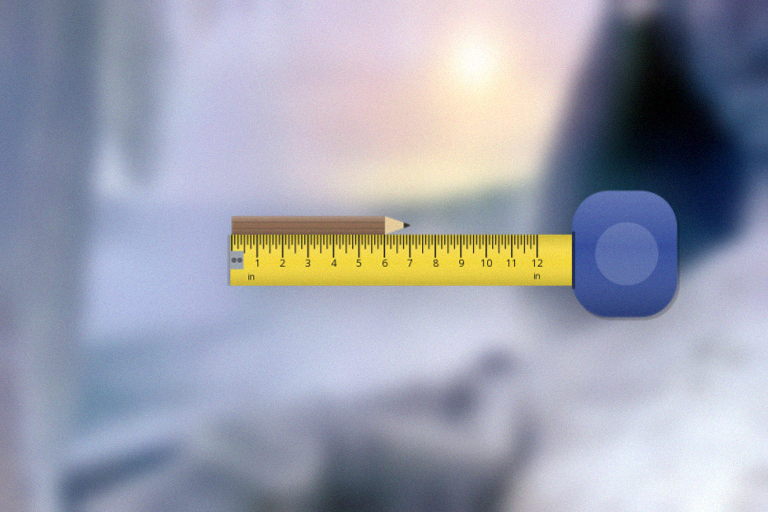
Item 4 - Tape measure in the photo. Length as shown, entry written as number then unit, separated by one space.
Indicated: 7 in
